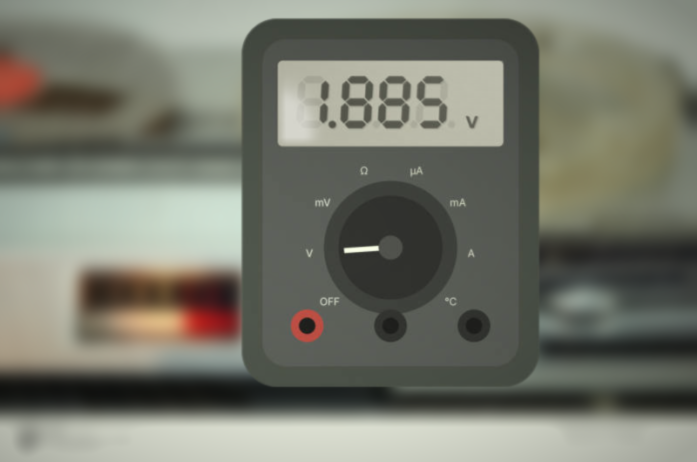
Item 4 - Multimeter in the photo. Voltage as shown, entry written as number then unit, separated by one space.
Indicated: 1.885 V
